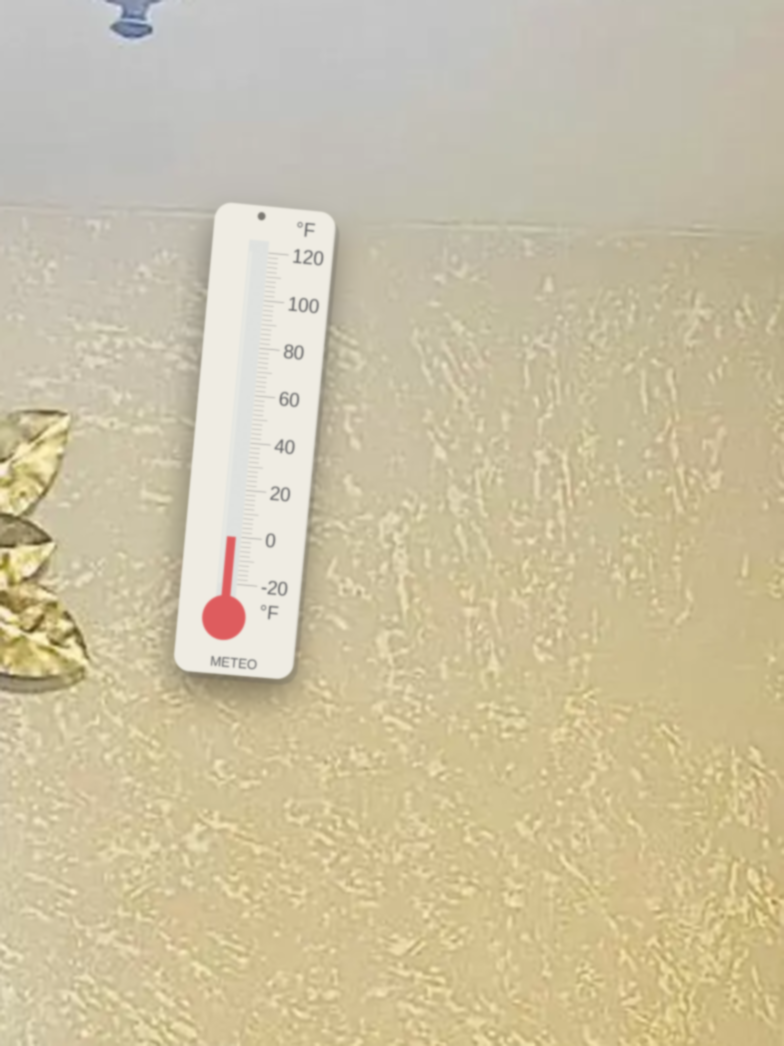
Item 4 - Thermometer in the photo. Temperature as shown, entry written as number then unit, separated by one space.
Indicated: 0 °F
